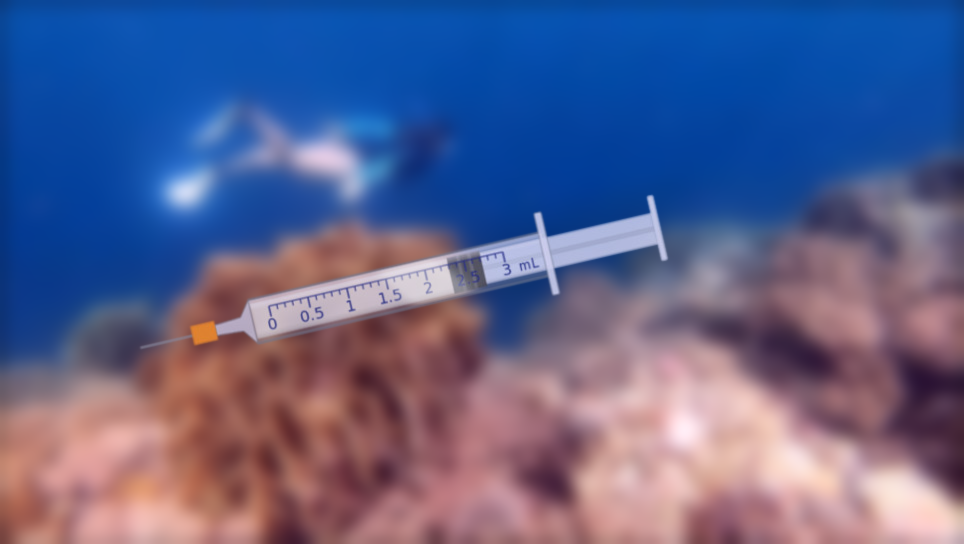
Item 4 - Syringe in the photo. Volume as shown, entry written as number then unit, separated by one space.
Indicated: 2.3 mL
